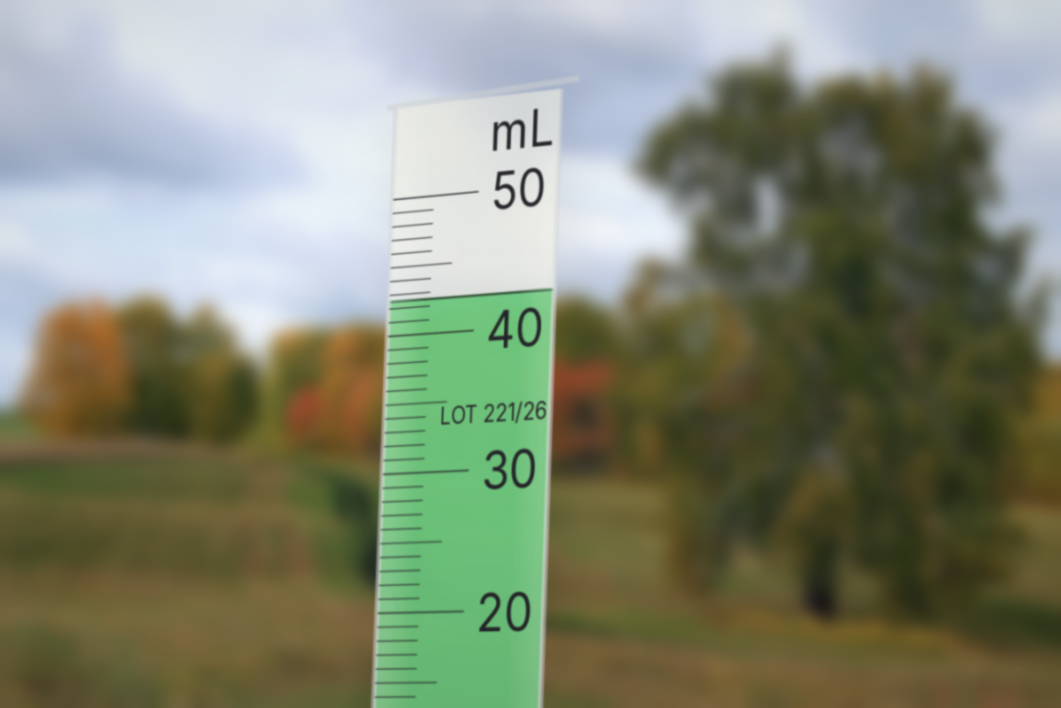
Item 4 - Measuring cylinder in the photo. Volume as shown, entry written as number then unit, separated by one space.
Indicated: 42.5 mL
